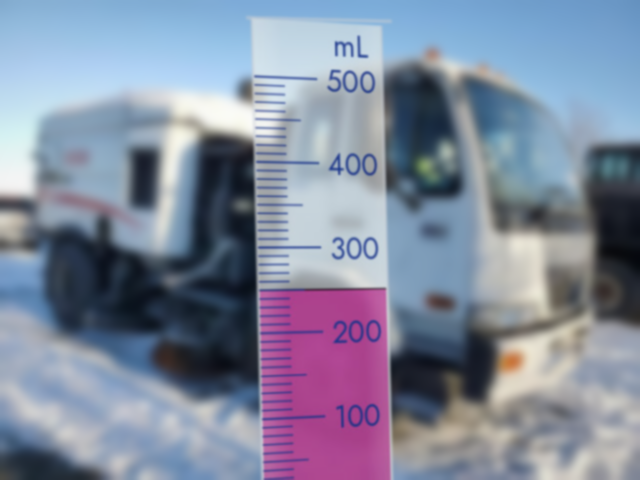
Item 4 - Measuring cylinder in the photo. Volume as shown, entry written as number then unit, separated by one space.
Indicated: 250 mL
